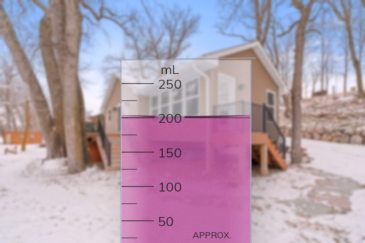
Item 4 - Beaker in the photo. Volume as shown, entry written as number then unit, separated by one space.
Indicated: 200 mL
